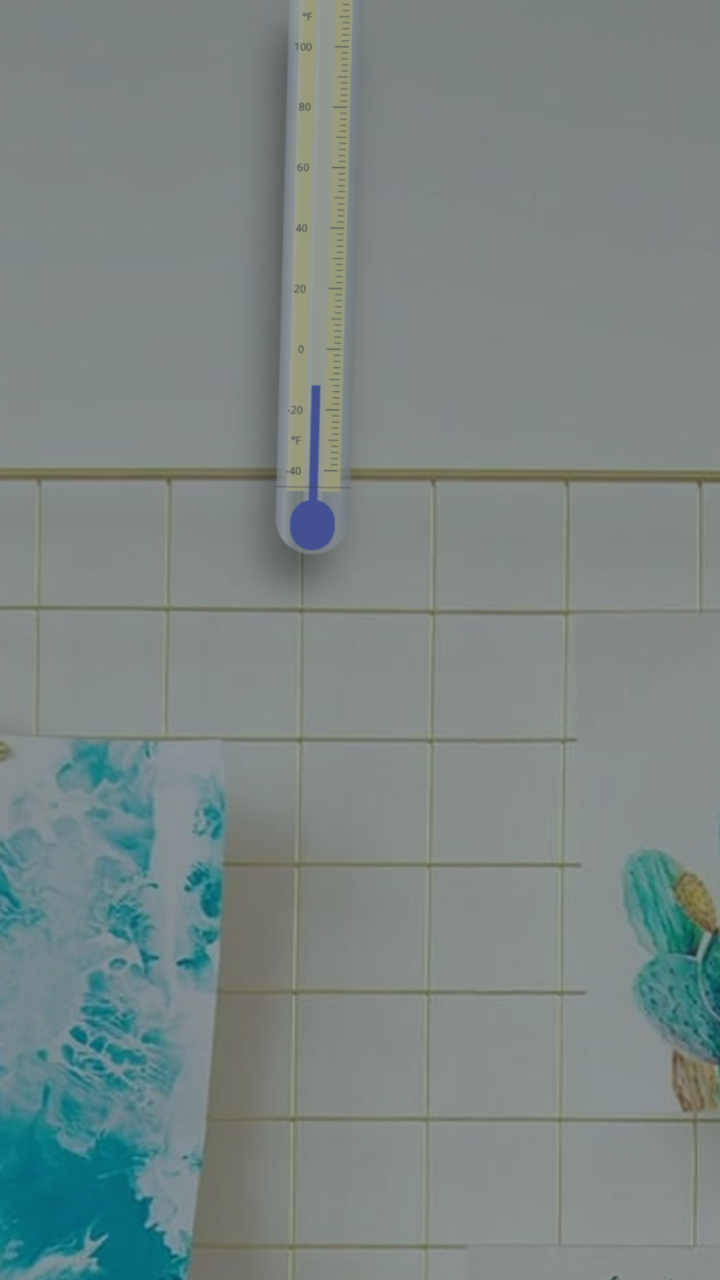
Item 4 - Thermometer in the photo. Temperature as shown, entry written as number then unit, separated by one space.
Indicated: -12 °F
